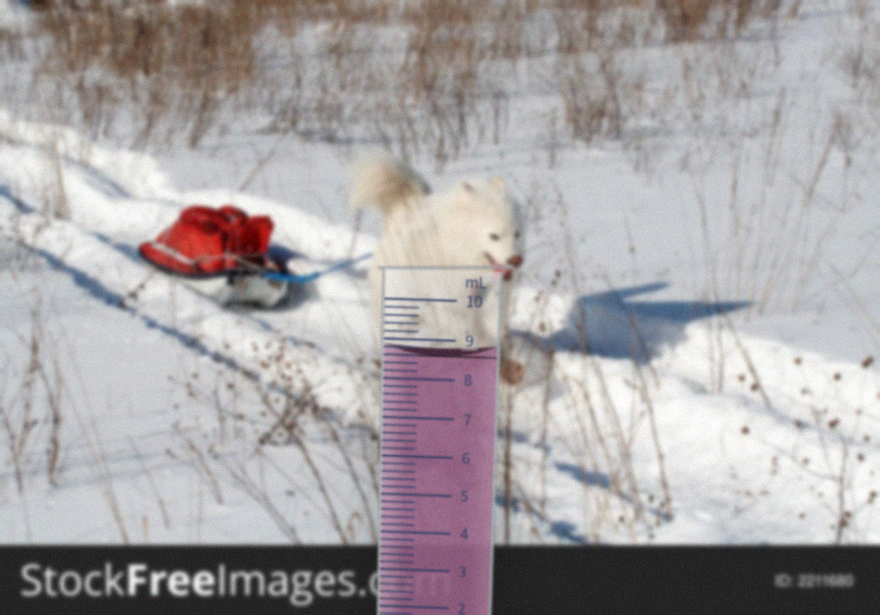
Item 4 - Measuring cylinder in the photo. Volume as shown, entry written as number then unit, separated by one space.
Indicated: 8.6 mL
